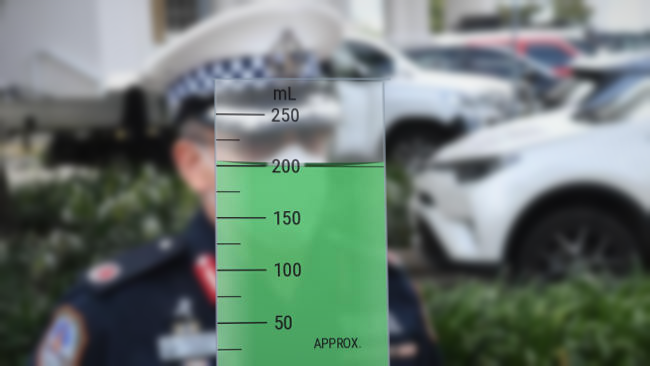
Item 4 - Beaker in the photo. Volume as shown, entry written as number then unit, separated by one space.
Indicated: 200 mL
